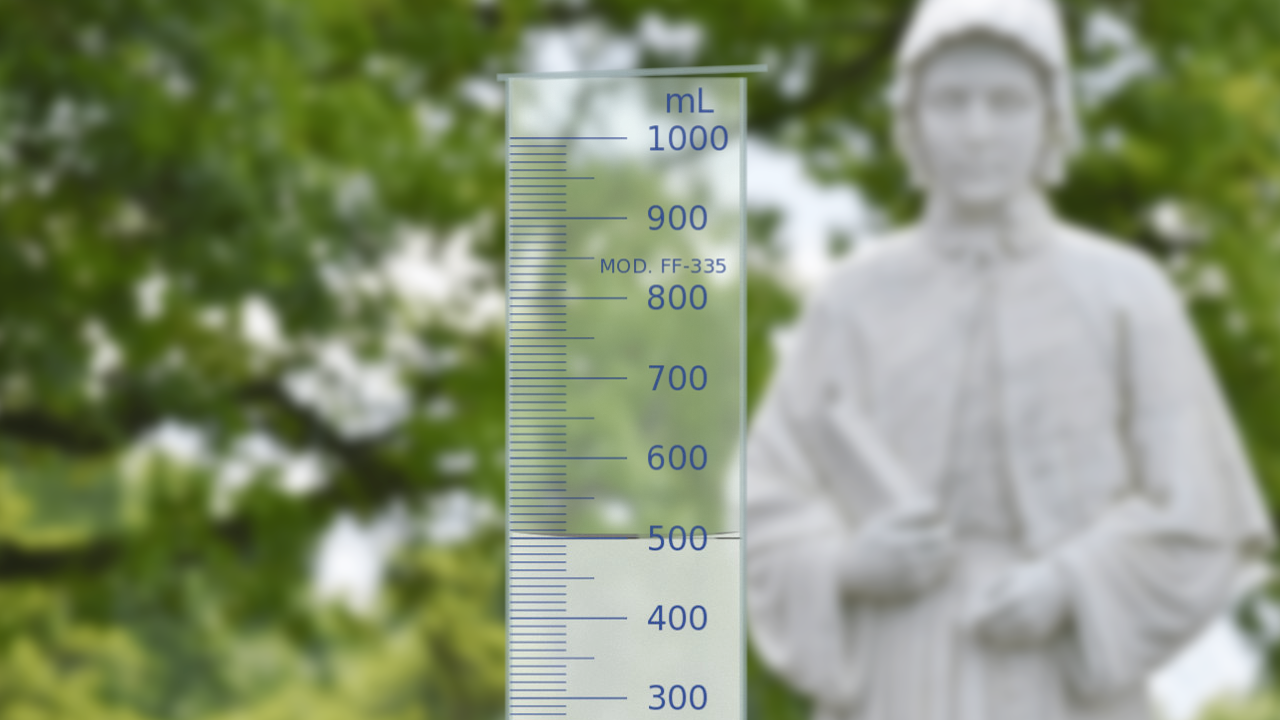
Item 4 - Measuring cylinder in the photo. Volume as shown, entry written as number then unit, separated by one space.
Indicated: 500 mL
